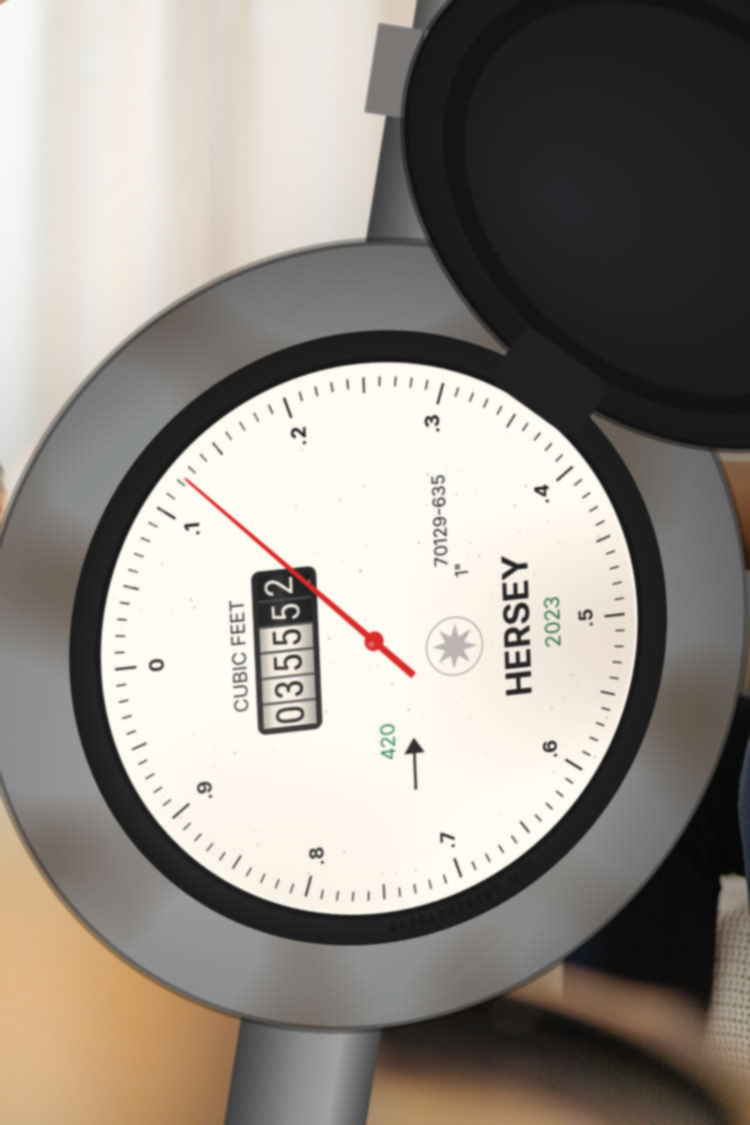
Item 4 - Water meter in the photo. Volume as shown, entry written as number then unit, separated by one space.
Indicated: 35552.12 ft³
